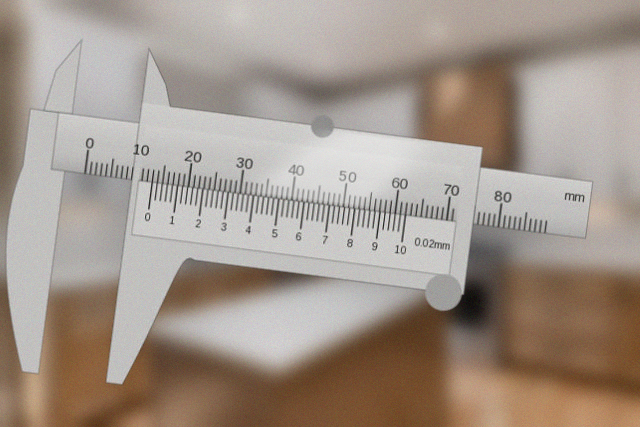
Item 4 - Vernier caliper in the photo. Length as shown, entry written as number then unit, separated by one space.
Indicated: 13.0 mm
